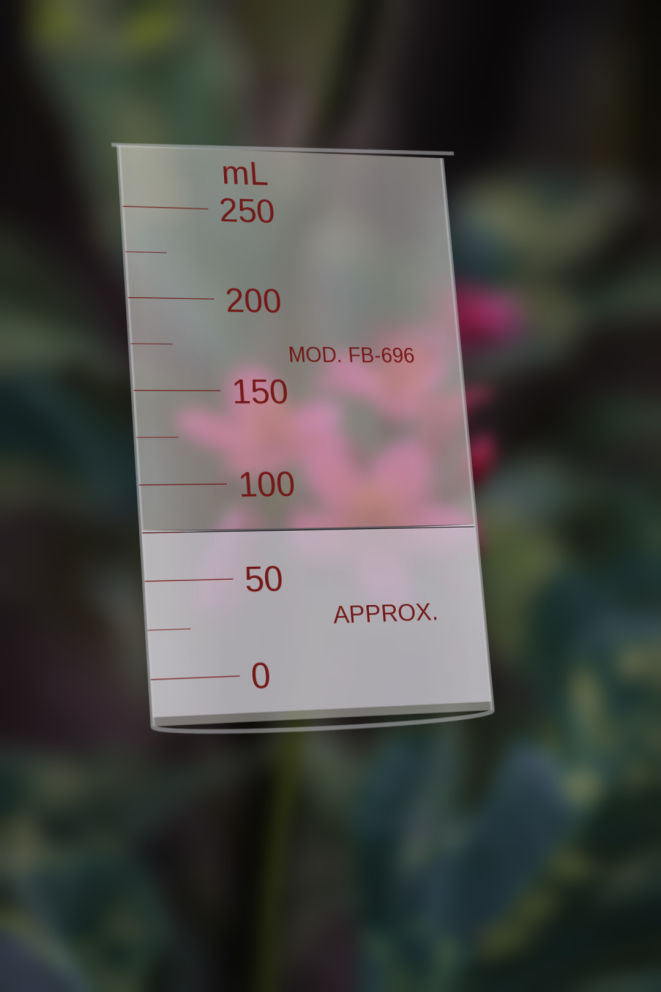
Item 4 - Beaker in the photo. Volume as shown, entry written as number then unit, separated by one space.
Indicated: 75 mL
